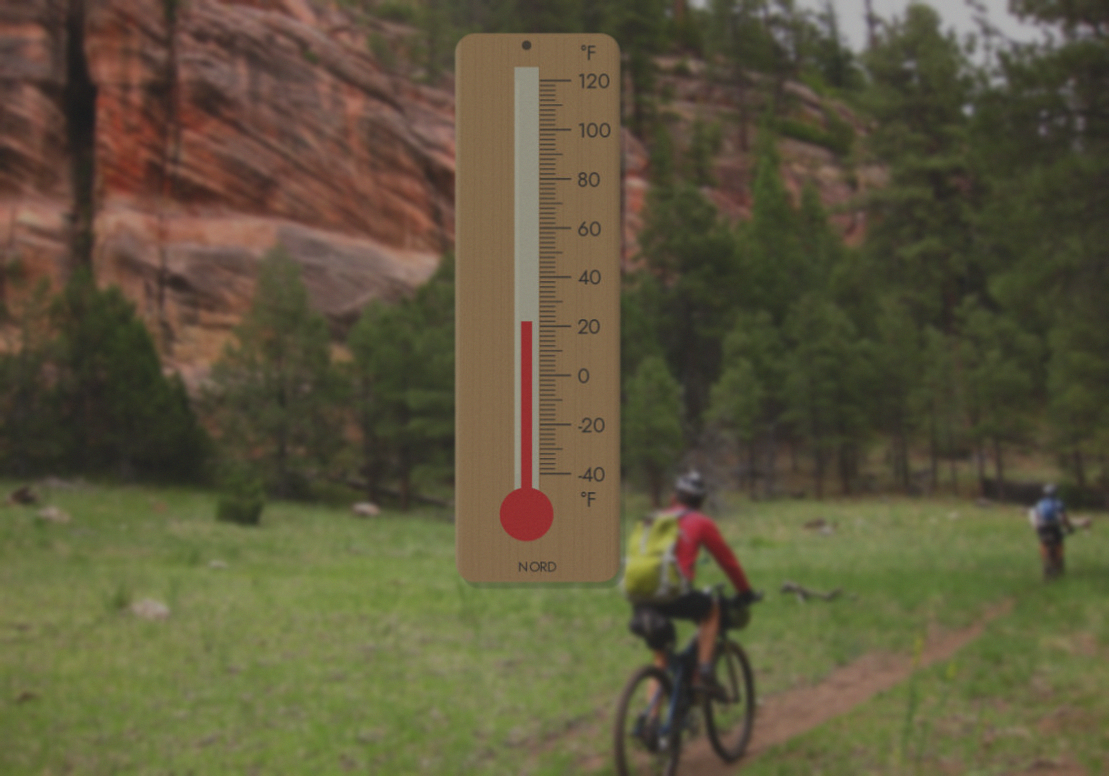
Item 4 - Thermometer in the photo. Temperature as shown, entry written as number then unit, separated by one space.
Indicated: 22 °F
